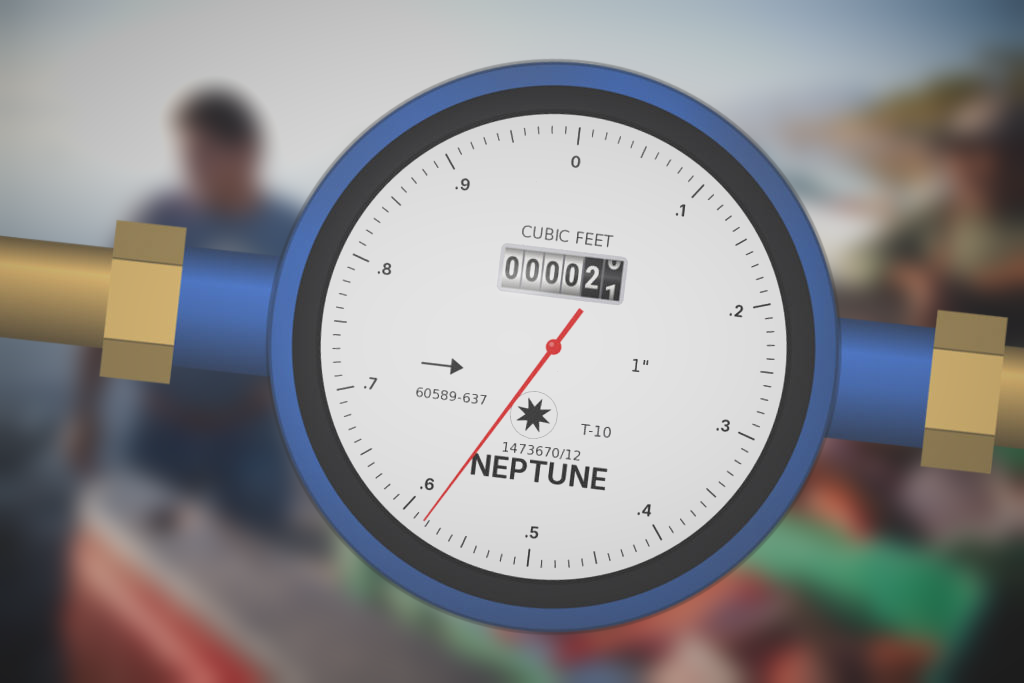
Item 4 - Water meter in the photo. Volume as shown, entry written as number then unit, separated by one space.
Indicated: 20.58 ft³
